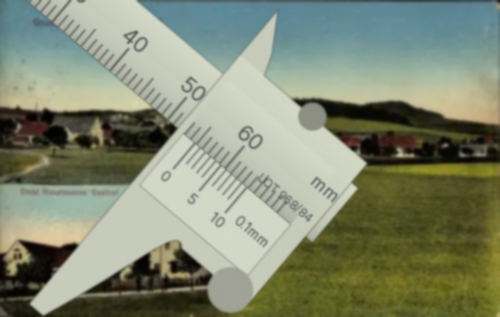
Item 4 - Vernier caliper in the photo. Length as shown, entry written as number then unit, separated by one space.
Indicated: 54.8 mm
